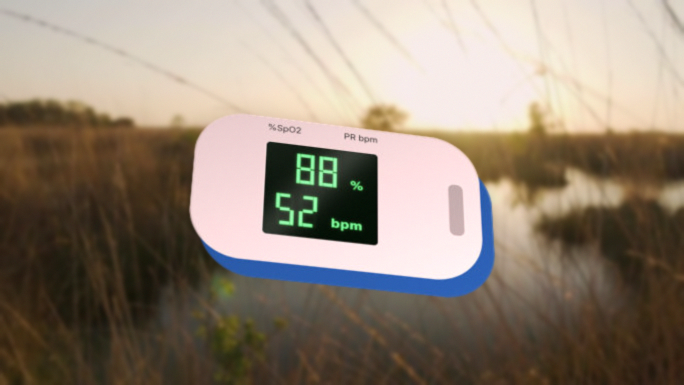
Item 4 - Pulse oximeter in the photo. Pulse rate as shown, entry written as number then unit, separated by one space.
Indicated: 52 bpm
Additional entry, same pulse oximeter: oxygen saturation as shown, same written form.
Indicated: 88 %
